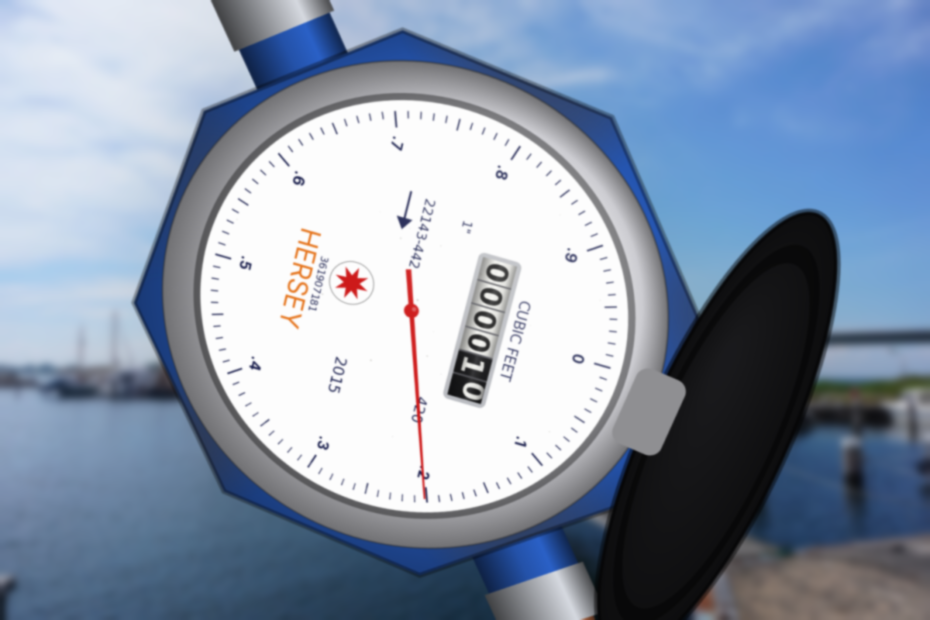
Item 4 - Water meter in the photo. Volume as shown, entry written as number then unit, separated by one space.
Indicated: 10.20 ft³
